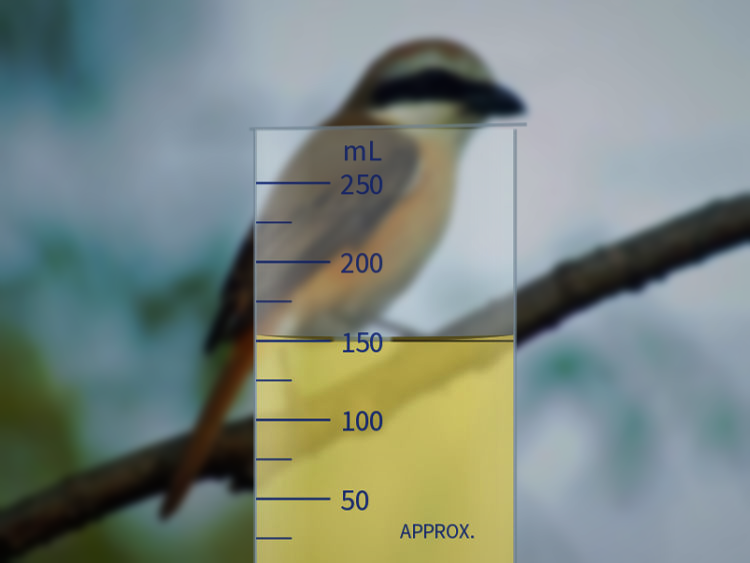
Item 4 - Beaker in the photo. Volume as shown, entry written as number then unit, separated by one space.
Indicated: 150 mL
